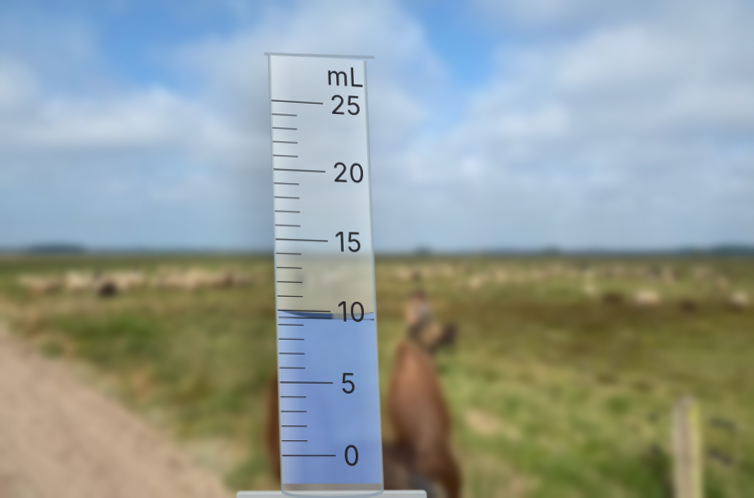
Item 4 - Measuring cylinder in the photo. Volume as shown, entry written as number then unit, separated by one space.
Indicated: 9.5 mL
